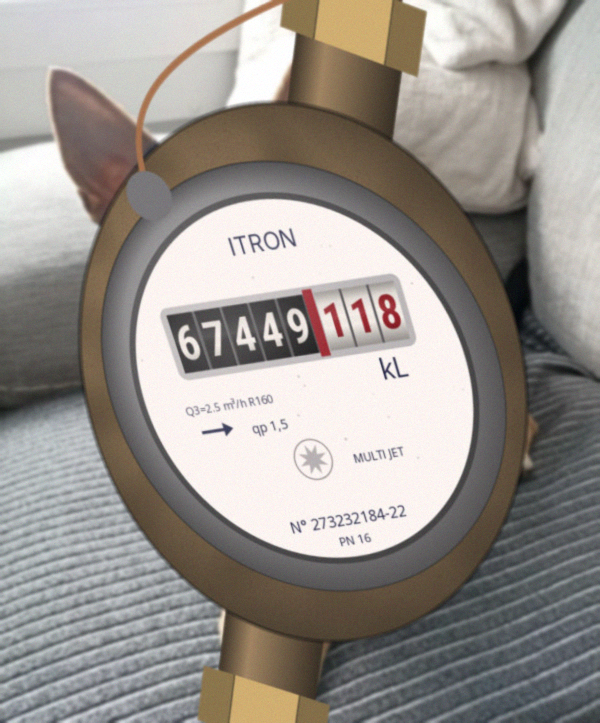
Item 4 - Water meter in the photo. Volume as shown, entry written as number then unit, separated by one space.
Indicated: 67449.118 kL
